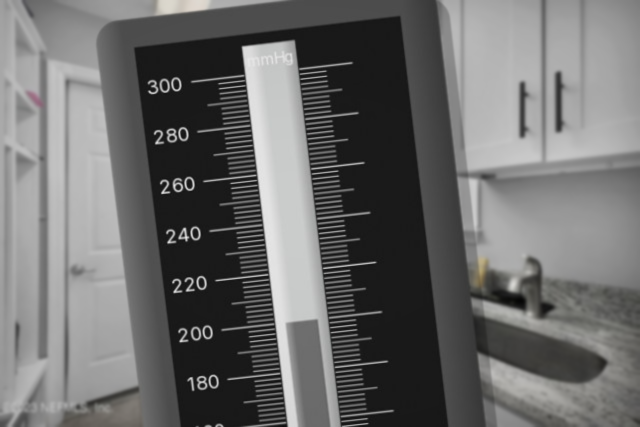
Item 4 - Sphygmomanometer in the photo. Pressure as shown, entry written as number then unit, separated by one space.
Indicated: 200 mmHg
